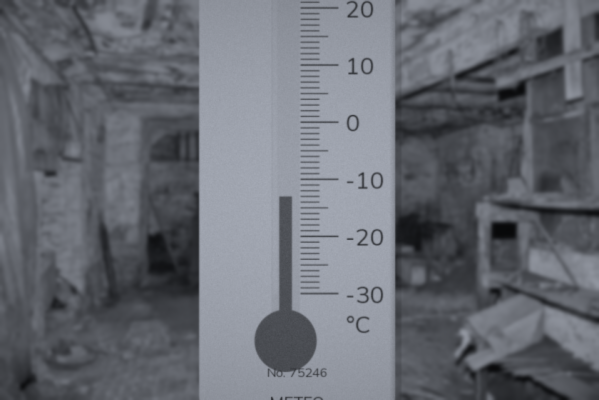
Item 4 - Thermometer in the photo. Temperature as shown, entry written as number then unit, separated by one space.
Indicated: -13 °C
